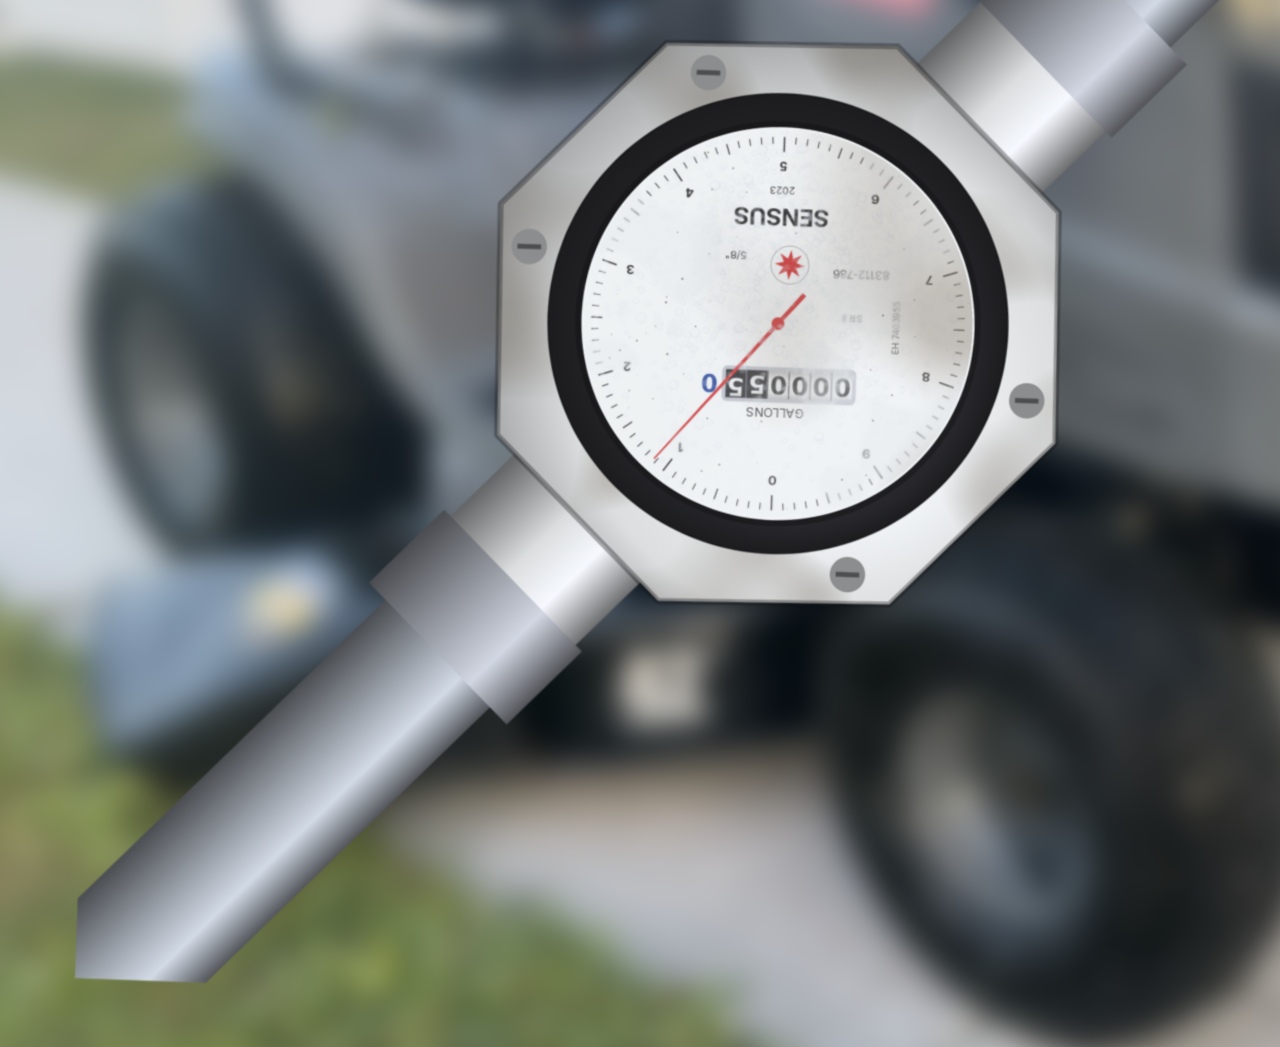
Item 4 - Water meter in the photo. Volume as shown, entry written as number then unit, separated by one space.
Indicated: 551.1 gal
